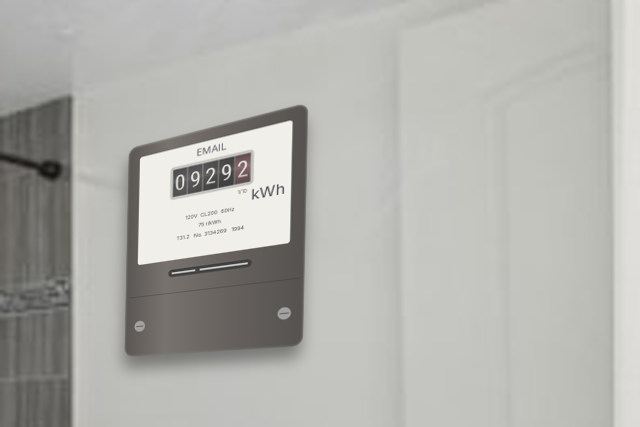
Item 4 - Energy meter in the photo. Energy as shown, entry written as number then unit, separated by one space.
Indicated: 929.2 kWh
